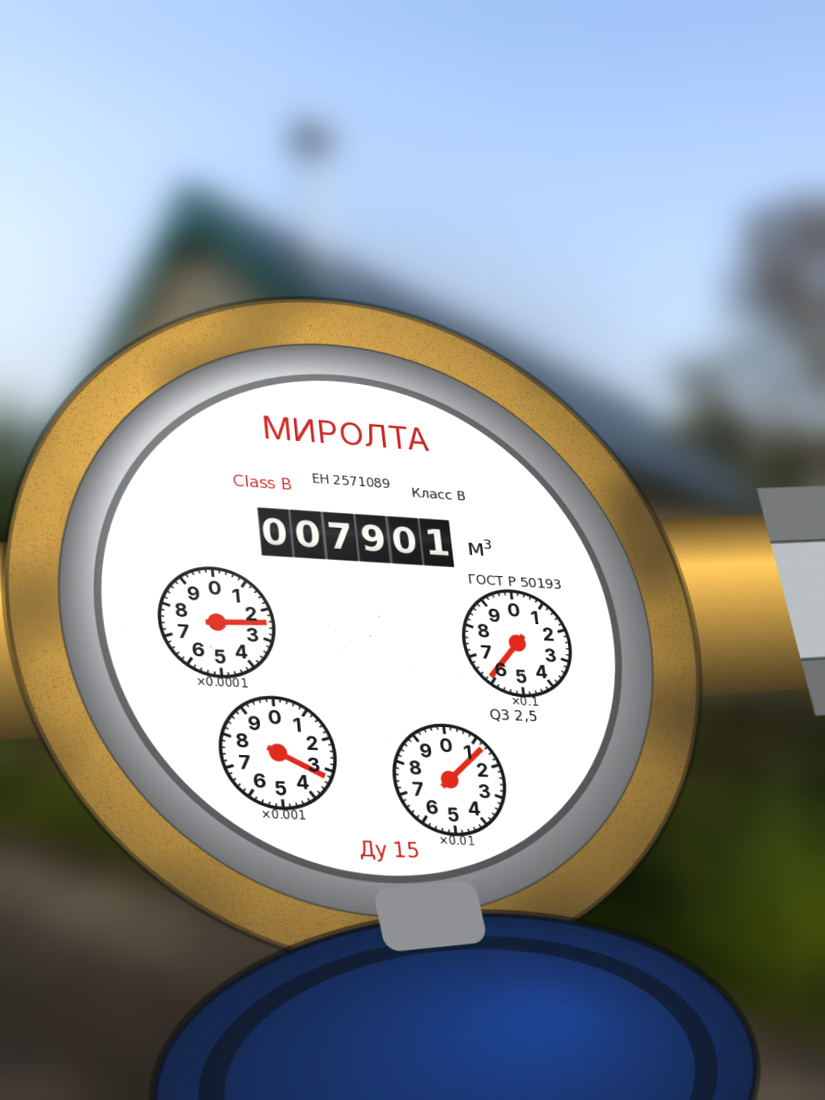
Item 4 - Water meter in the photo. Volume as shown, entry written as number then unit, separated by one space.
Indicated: 7901.6132 m³
